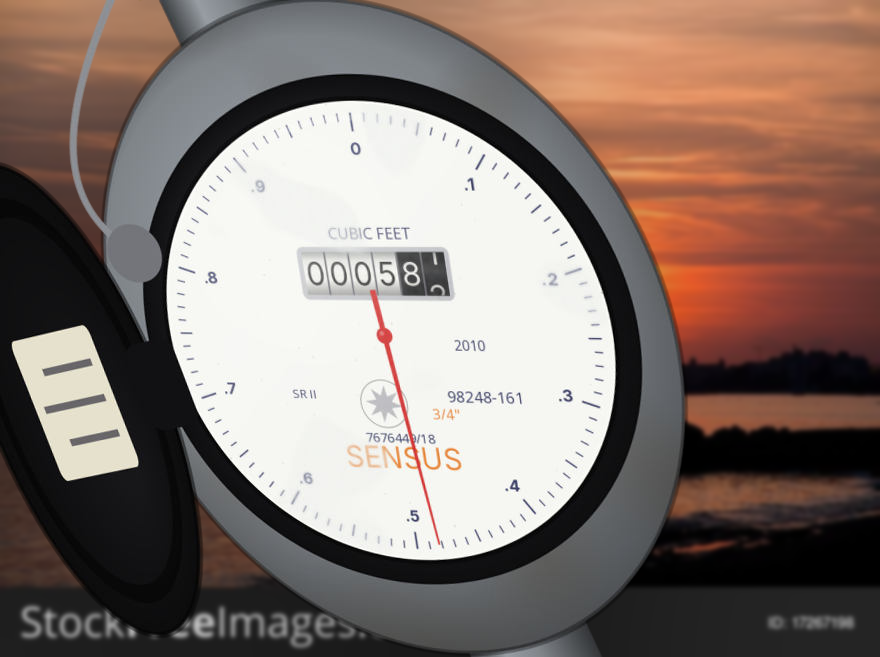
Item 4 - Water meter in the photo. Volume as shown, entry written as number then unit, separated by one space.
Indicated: 581.48 ft³
